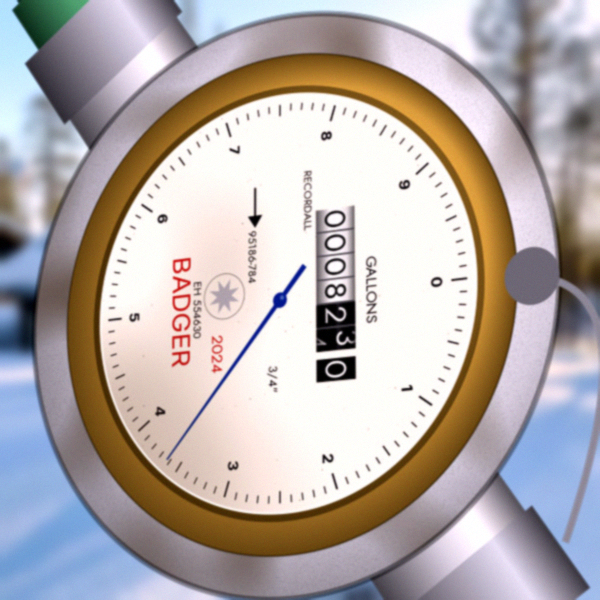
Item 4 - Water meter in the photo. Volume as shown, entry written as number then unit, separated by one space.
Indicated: 8233.6 gal
